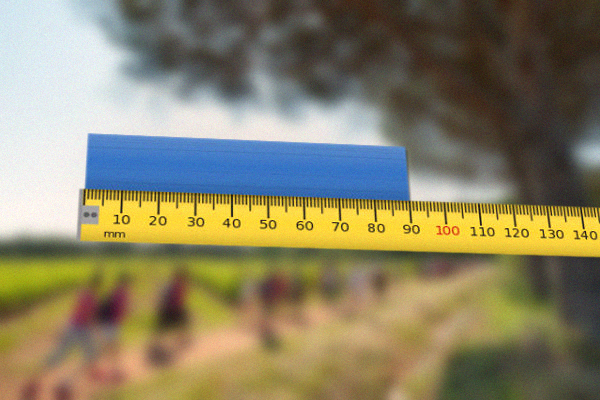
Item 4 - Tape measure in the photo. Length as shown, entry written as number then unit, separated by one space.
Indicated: 90 mm
